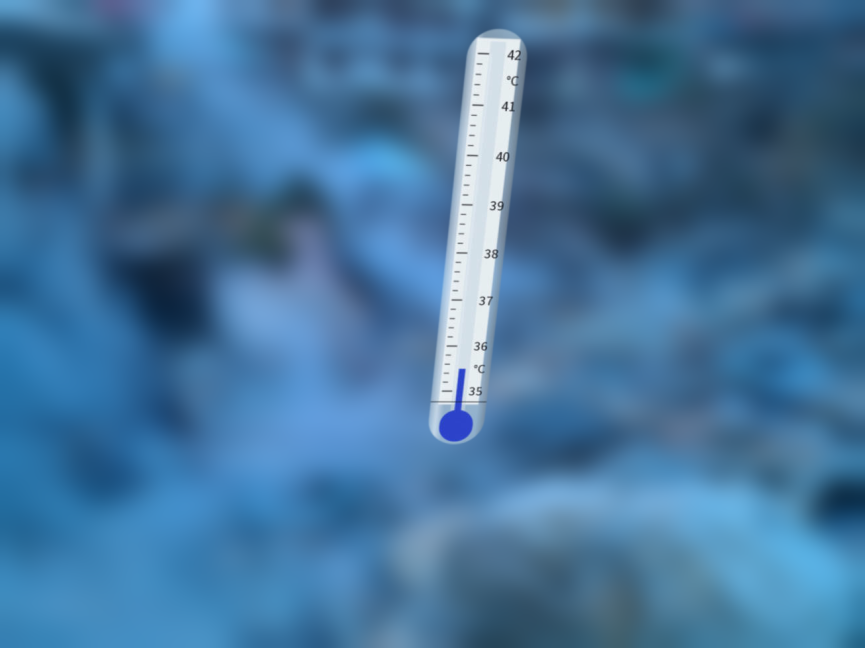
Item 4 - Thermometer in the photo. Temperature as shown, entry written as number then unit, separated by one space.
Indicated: 35.5 °C
